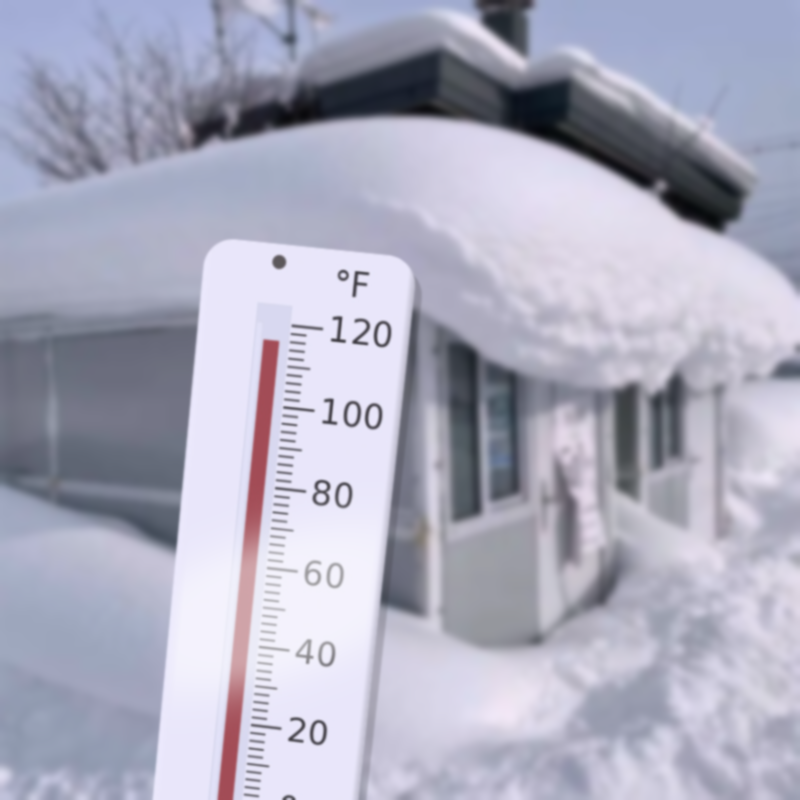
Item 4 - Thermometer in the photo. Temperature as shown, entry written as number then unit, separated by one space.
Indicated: 116 °F
